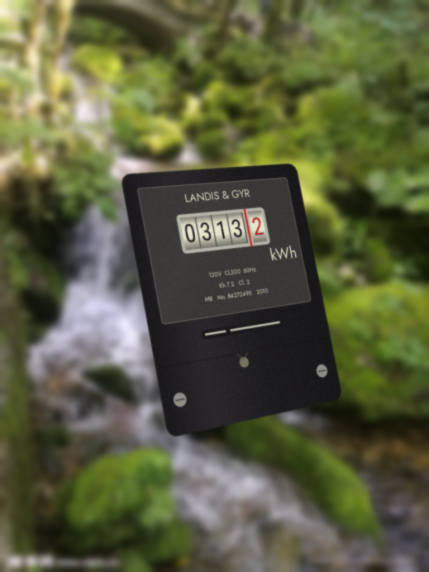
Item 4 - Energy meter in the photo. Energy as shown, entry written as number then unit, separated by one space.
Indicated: 313.2 kWh
